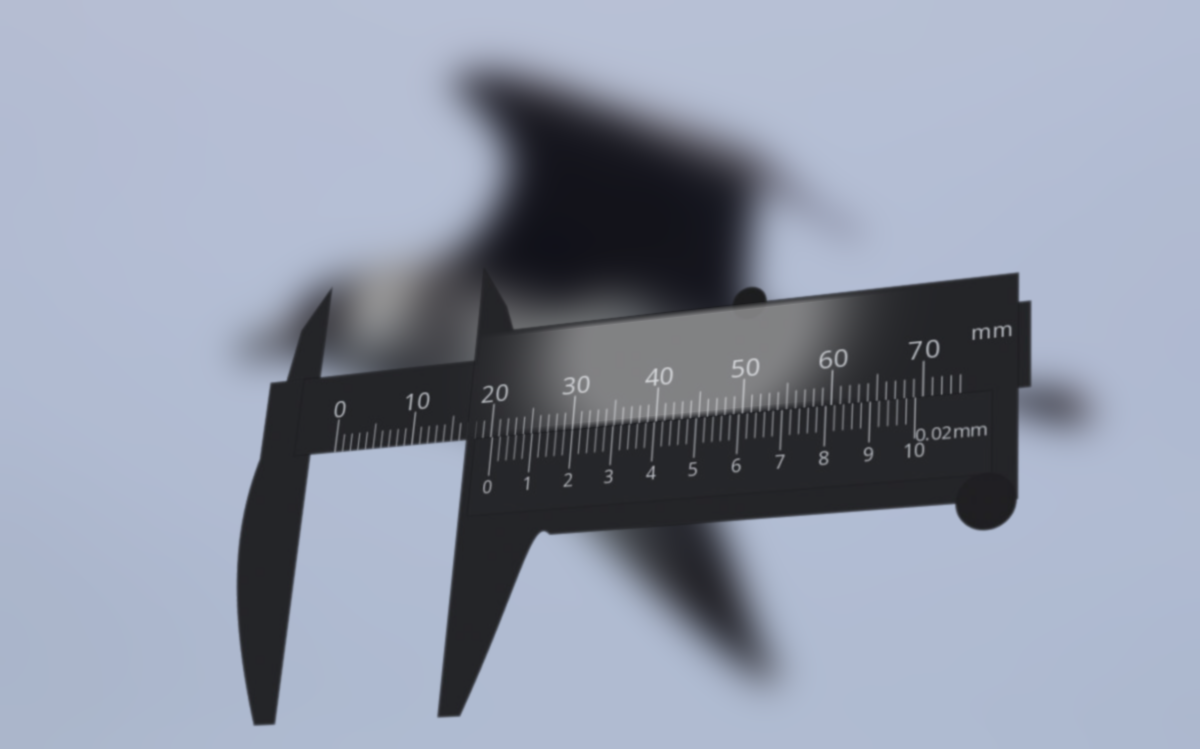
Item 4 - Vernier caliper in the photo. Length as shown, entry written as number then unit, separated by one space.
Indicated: 20.2 mm
